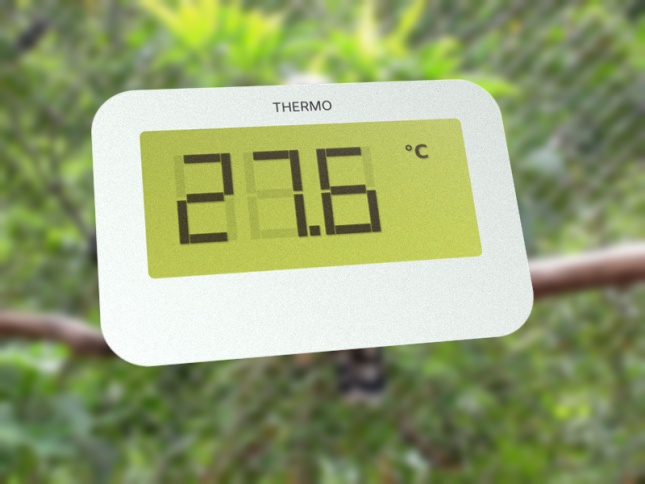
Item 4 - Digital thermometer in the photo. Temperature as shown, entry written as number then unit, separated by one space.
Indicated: 27.6 °C
